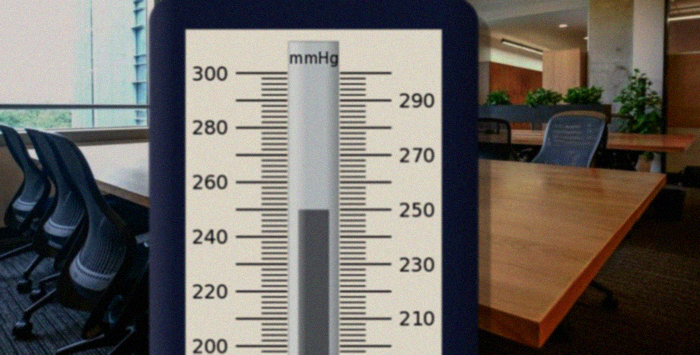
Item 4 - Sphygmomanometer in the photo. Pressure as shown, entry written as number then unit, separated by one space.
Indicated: 250 mmHg
